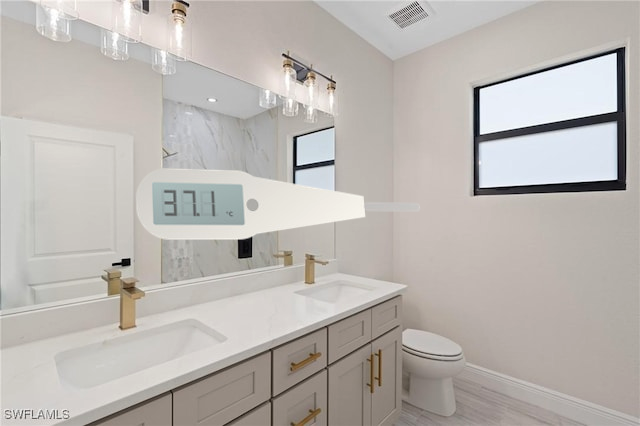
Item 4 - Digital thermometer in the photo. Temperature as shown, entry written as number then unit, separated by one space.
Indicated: 37.1 °C
